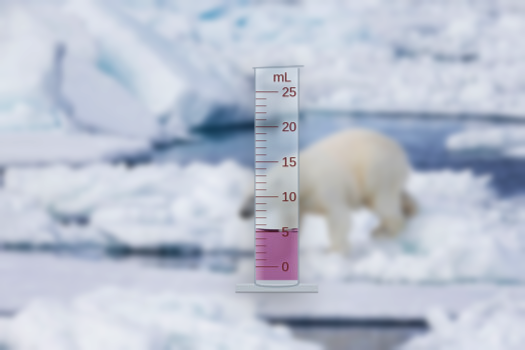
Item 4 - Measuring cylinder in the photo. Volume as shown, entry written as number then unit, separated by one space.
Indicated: 5 mL
